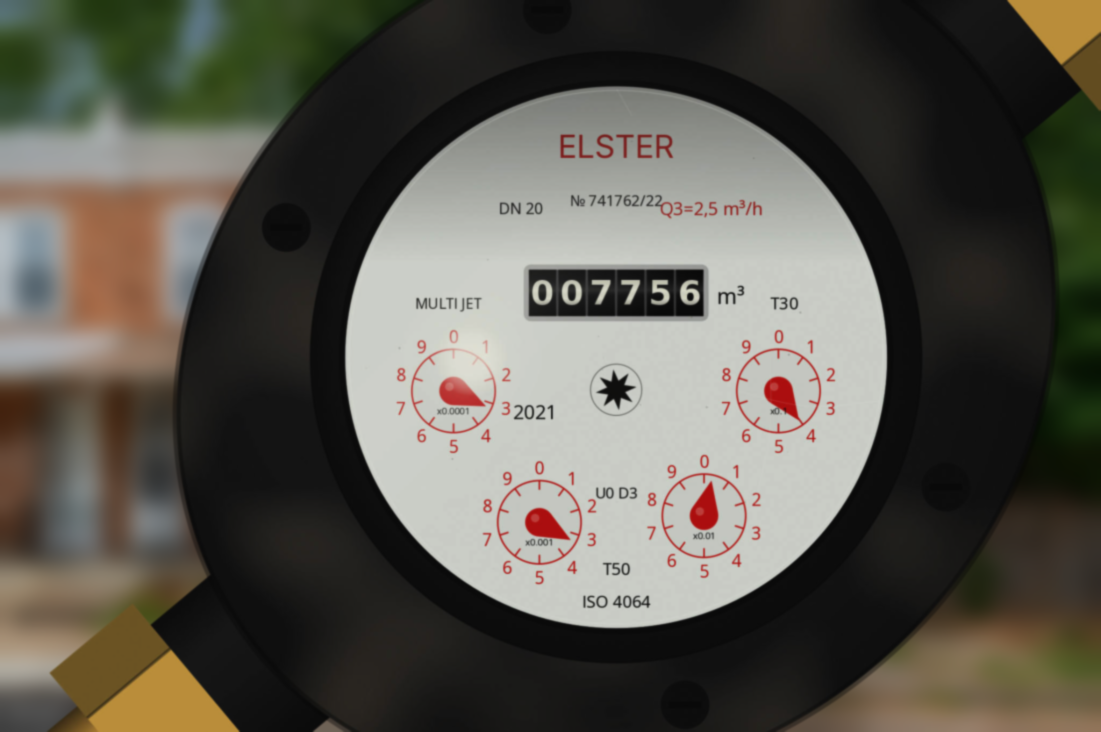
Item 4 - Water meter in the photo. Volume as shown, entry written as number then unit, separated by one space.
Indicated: 7756.4033 m³
